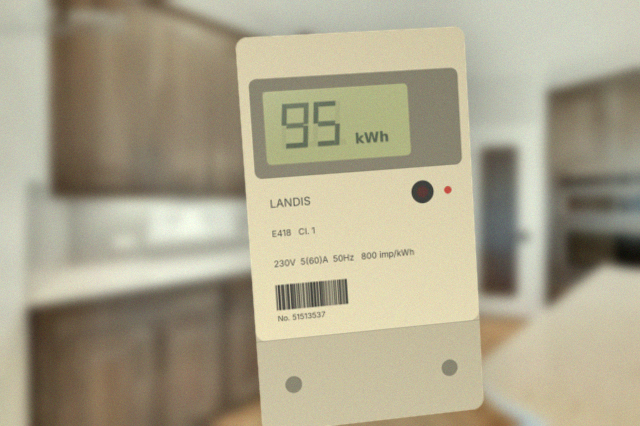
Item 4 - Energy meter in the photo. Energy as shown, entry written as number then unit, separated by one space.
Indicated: 95 kWh
